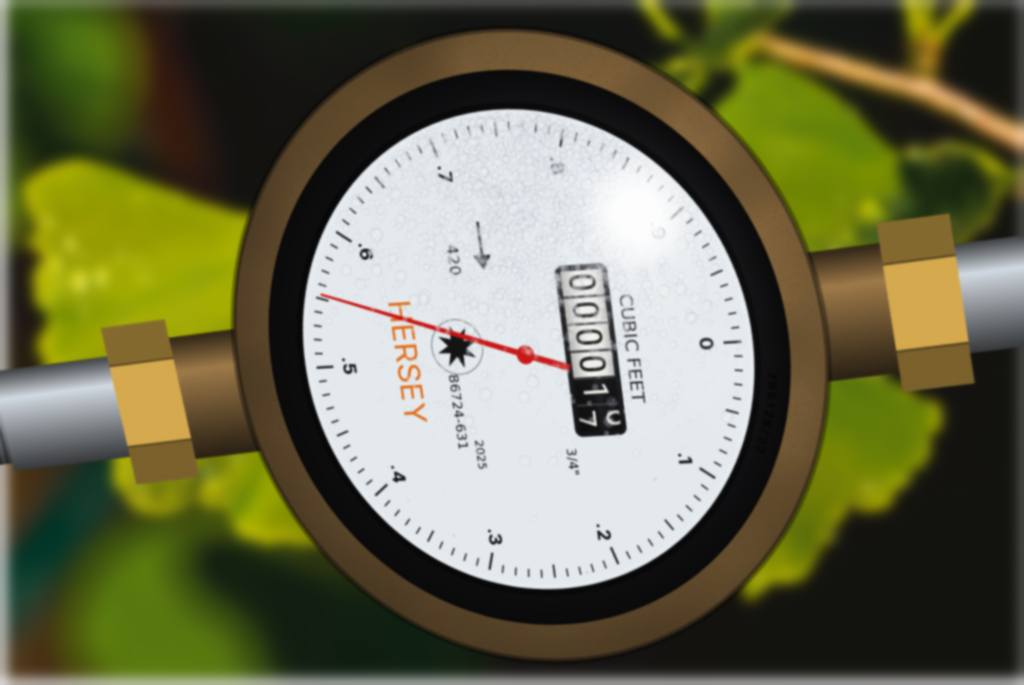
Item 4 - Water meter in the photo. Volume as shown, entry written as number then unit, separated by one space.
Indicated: 16.55 ft³
